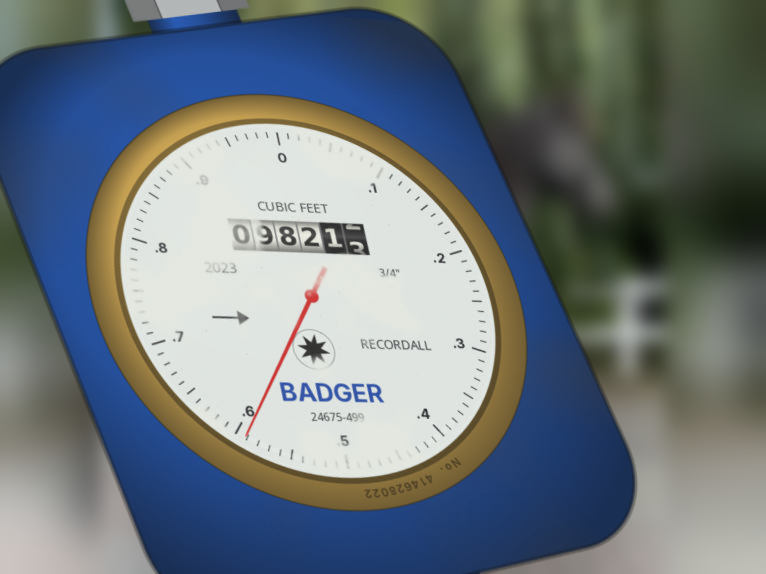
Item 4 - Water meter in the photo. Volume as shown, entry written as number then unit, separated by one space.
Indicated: 98212.59 ft³
